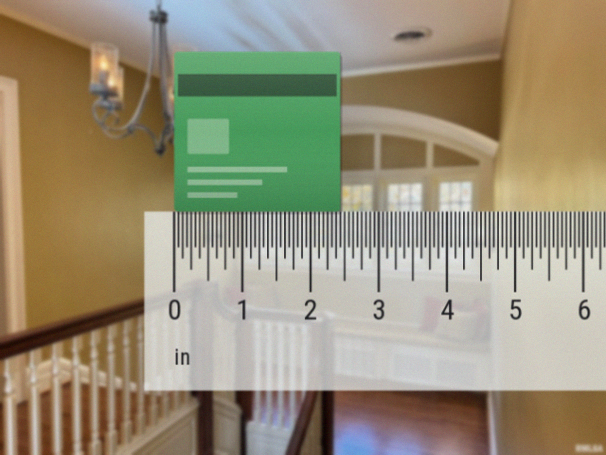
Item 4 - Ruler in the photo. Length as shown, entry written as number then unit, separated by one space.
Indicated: 2.4375 in
